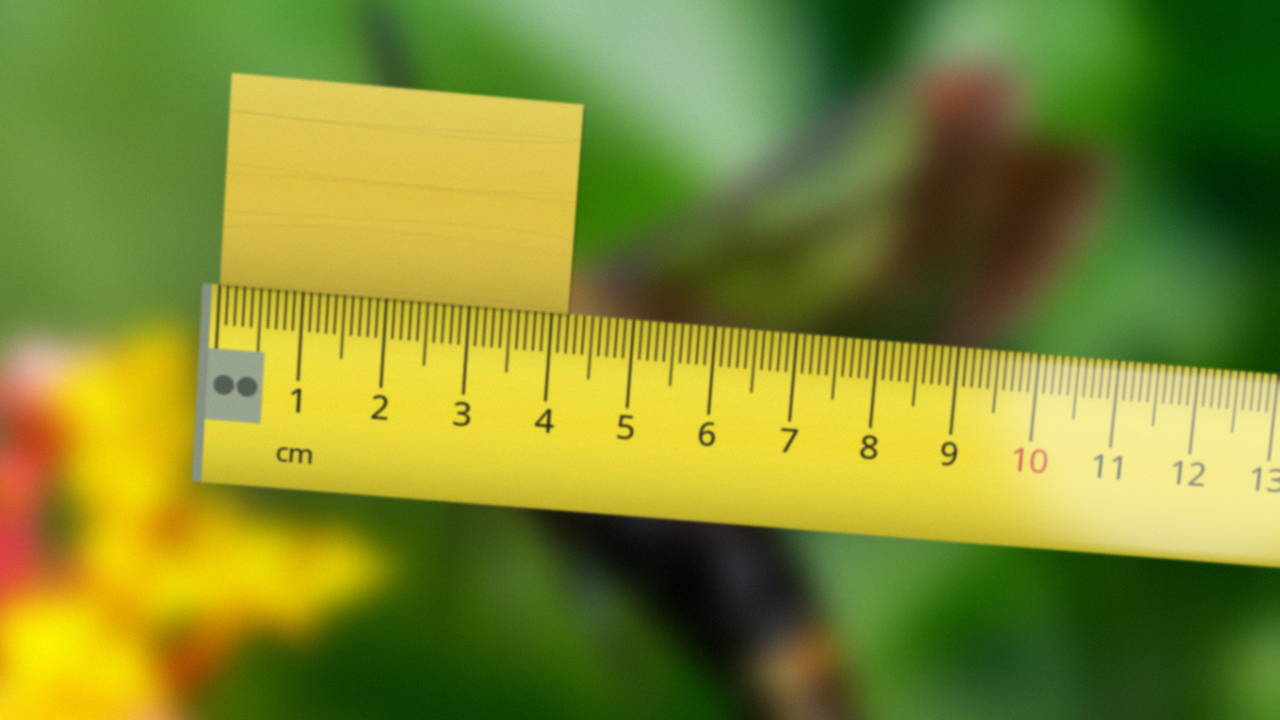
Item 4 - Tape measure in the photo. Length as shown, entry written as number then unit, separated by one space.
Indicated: 4.2 cm
